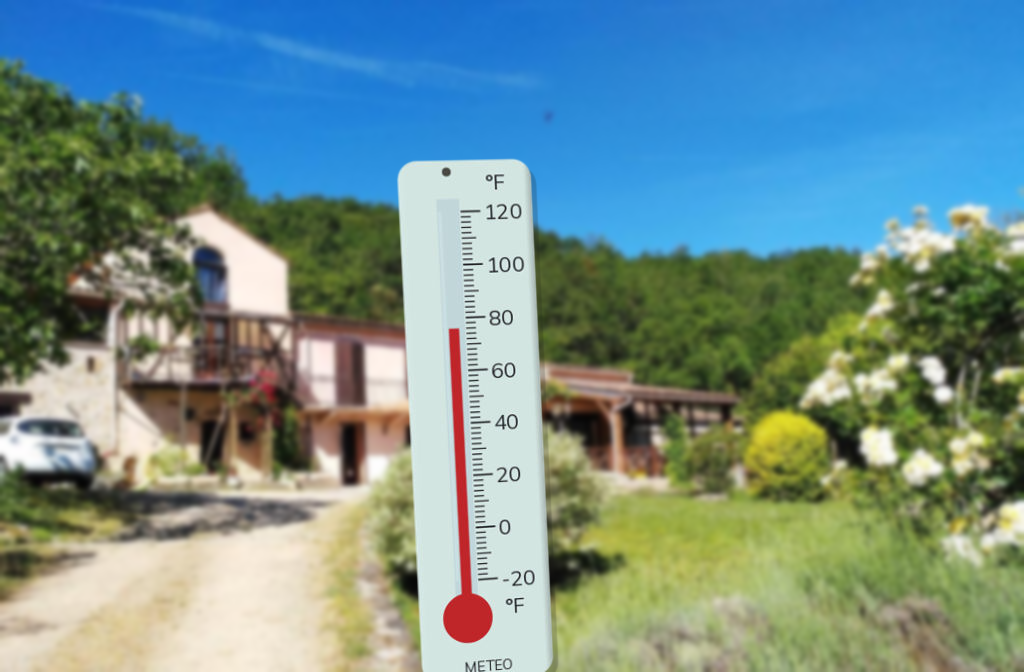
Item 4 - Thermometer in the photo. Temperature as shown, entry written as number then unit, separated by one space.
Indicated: 76 °F
